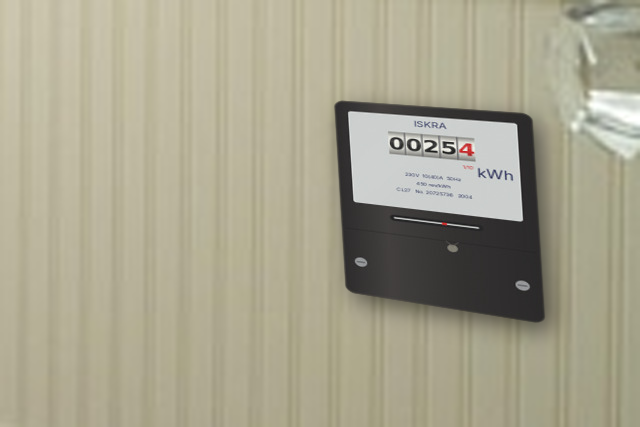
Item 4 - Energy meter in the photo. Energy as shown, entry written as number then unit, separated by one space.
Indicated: 25.4 kWh
